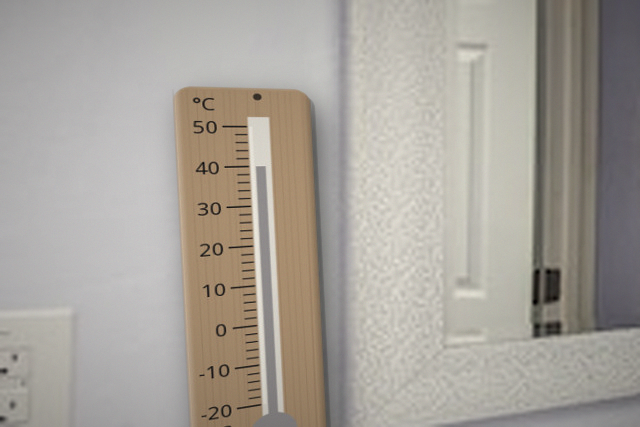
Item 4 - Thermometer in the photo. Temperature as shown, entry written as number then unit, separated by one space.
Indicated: 40 °C
